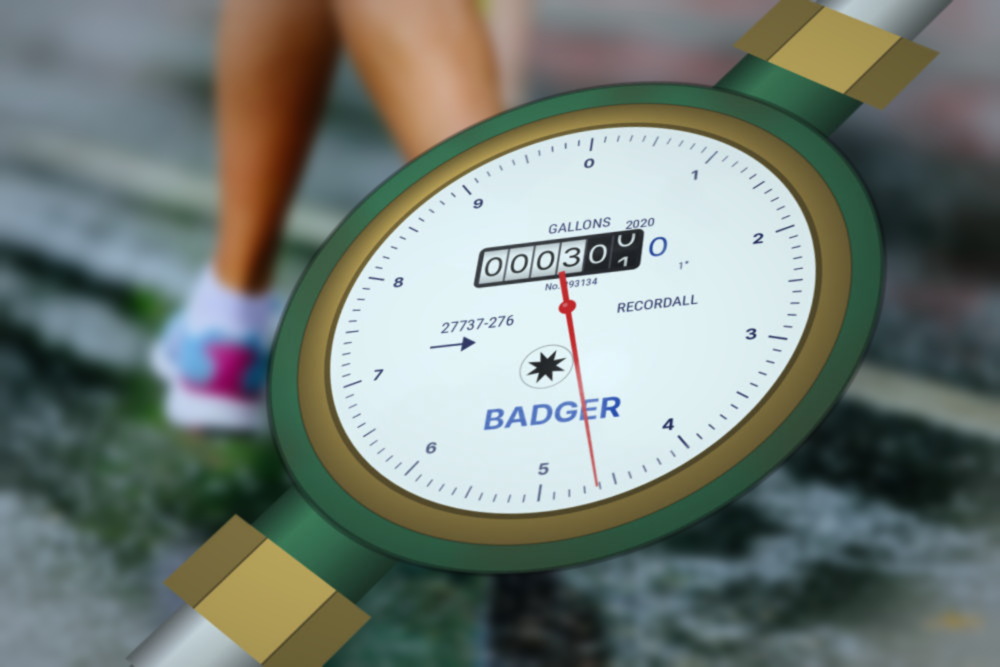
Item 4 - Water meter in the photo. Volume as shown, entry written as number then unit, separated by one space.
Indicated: 3004.6 gal
